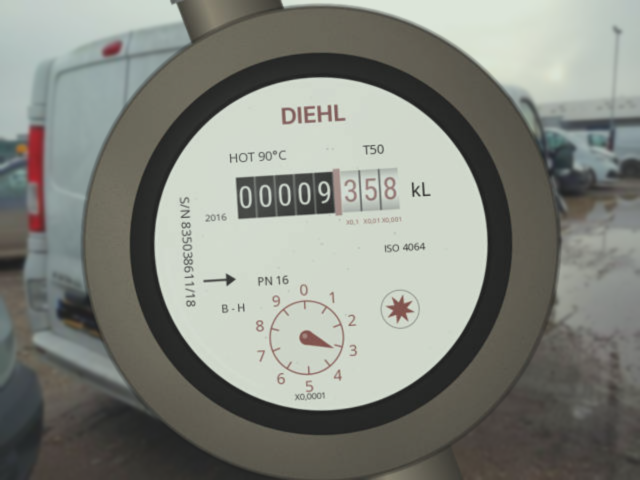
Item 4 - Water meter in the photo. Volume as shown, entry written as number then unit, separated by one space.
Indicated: 9.3583 kL
